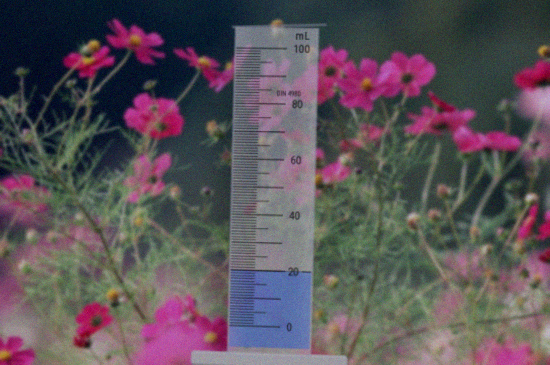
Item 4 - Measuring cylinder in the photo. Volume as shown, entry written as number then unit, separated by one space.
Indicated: 20 mL
